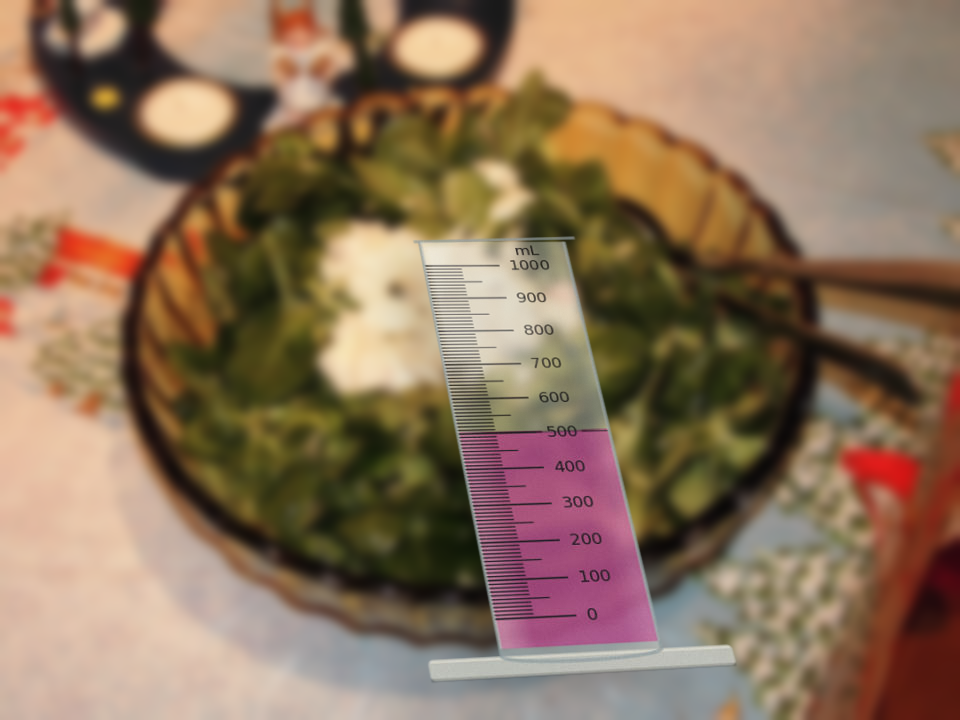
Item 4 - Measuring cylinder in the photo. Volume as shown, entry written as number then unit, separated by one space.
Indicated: 500 mL
